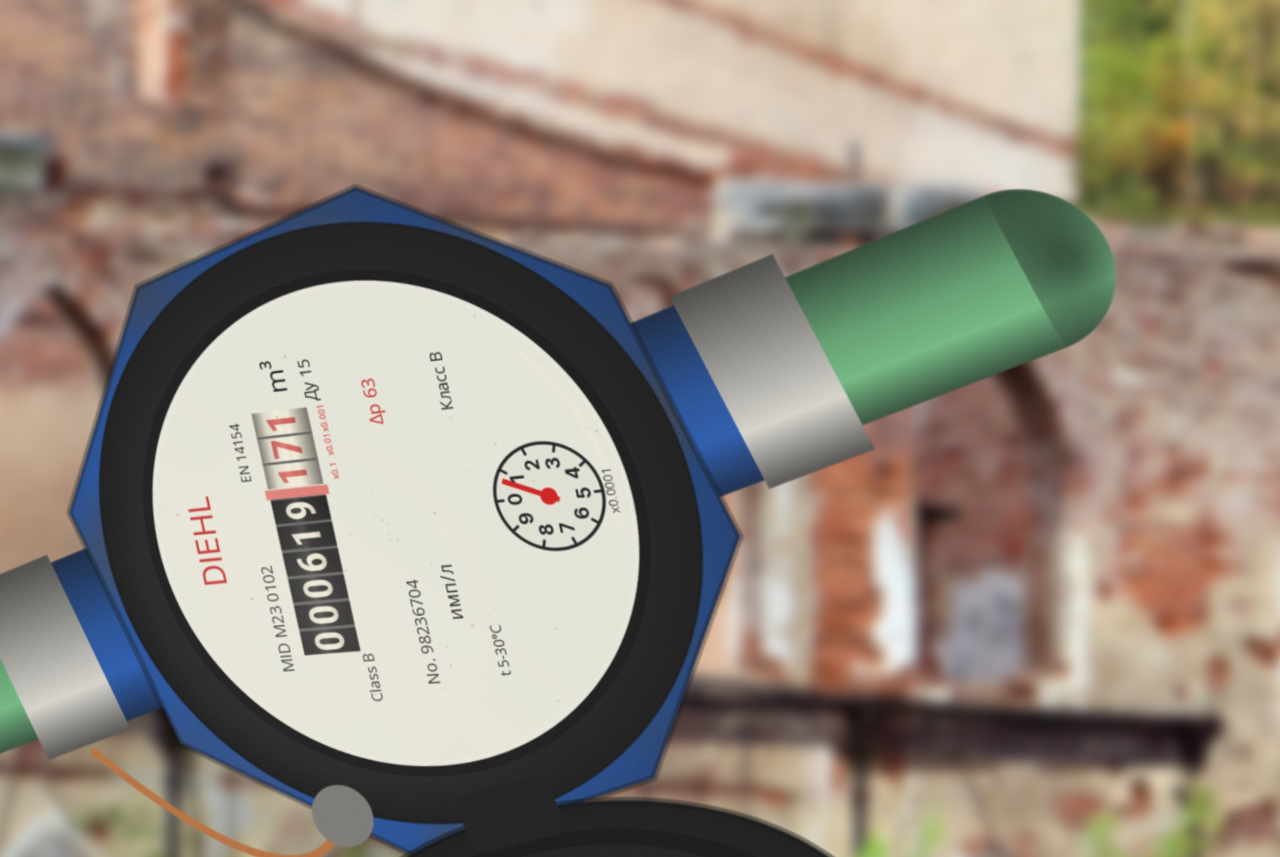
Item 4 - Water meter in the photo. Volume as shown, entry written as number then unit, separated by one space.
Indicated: 619.1710 m³
